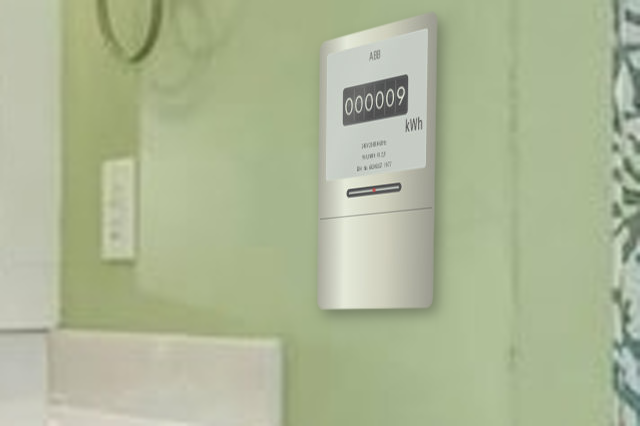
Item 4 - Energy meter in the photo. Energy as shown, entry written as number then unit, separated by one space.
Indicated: 9 kWh
